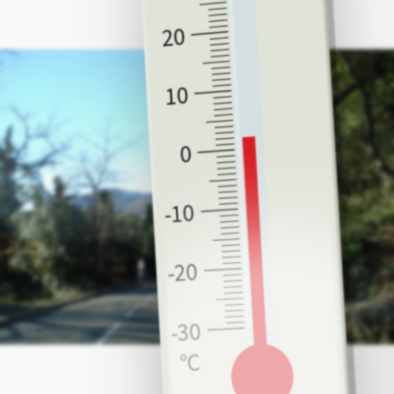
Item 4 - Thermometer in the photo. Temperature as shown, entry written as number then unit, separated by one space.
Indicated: 2 °C
